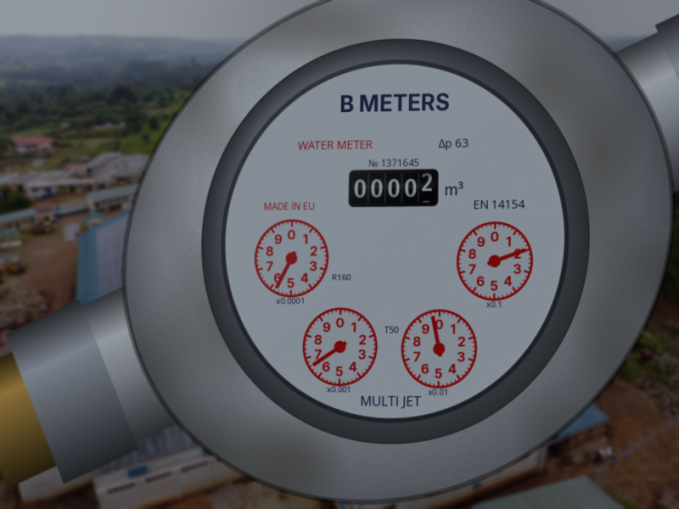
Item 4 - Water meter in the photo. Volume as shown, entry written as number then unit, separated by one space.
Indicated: 2.1965 m³
